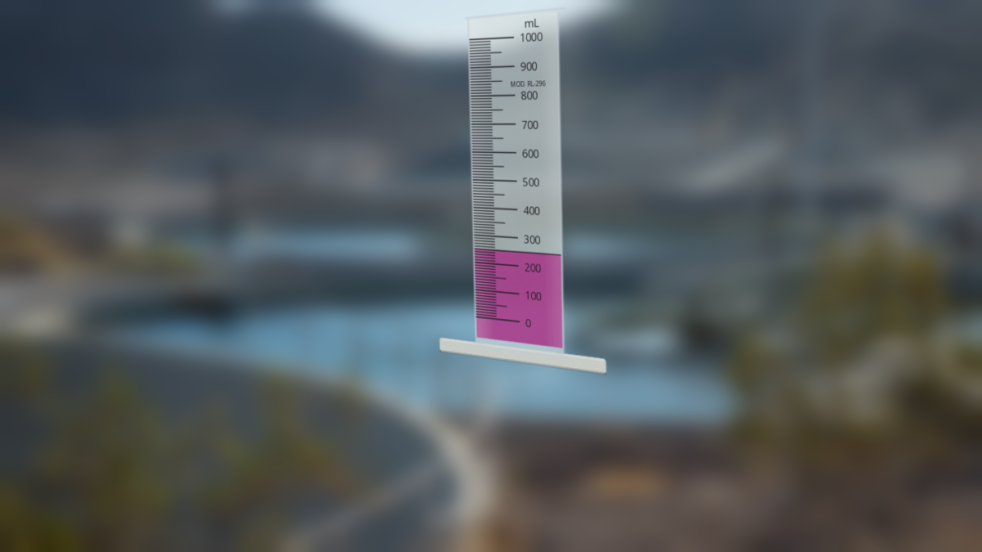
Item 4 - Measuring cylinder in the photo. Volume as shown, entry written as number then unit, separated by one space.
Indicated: 250 mL
